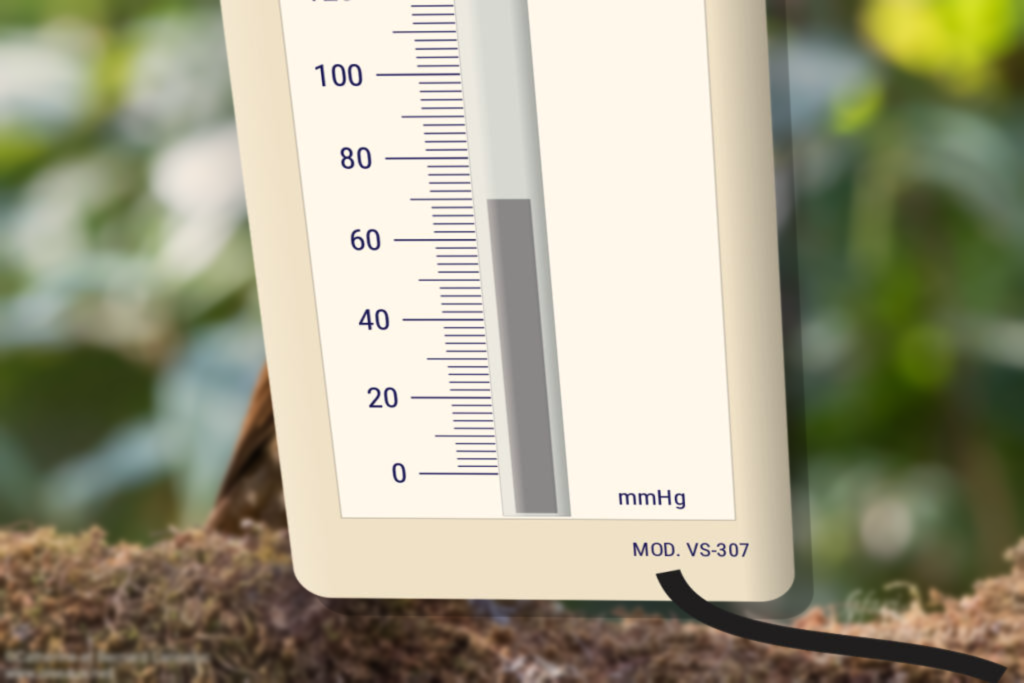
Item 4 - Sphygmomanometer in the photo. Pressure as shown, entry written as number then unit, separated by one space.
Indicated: 70 mmHg
